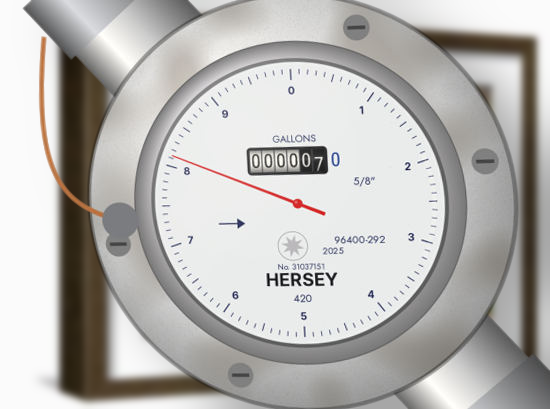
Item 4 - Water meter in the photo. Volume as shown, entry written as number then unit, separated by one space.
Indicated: 68.1 gal
